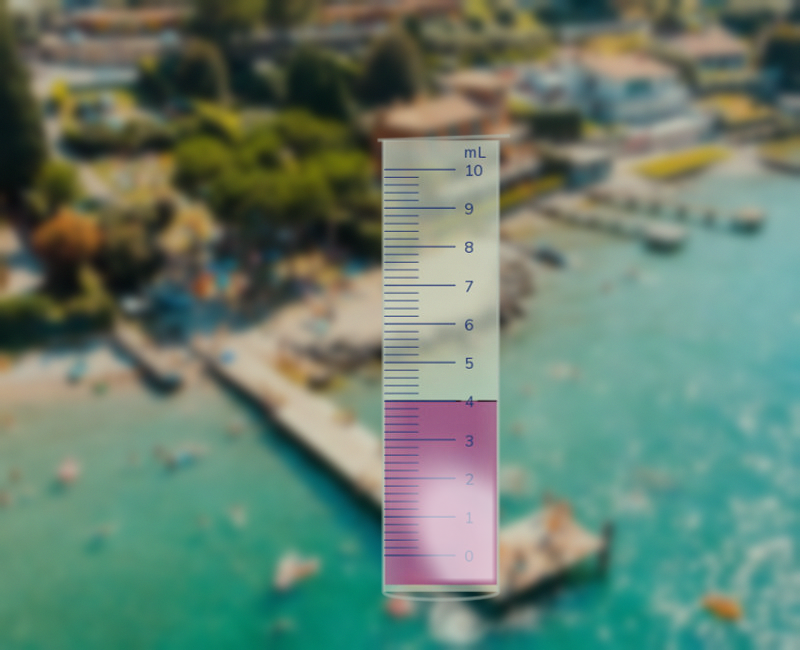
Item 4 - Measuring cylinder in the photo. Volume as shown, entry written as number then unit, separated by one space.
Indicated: 4 mL
